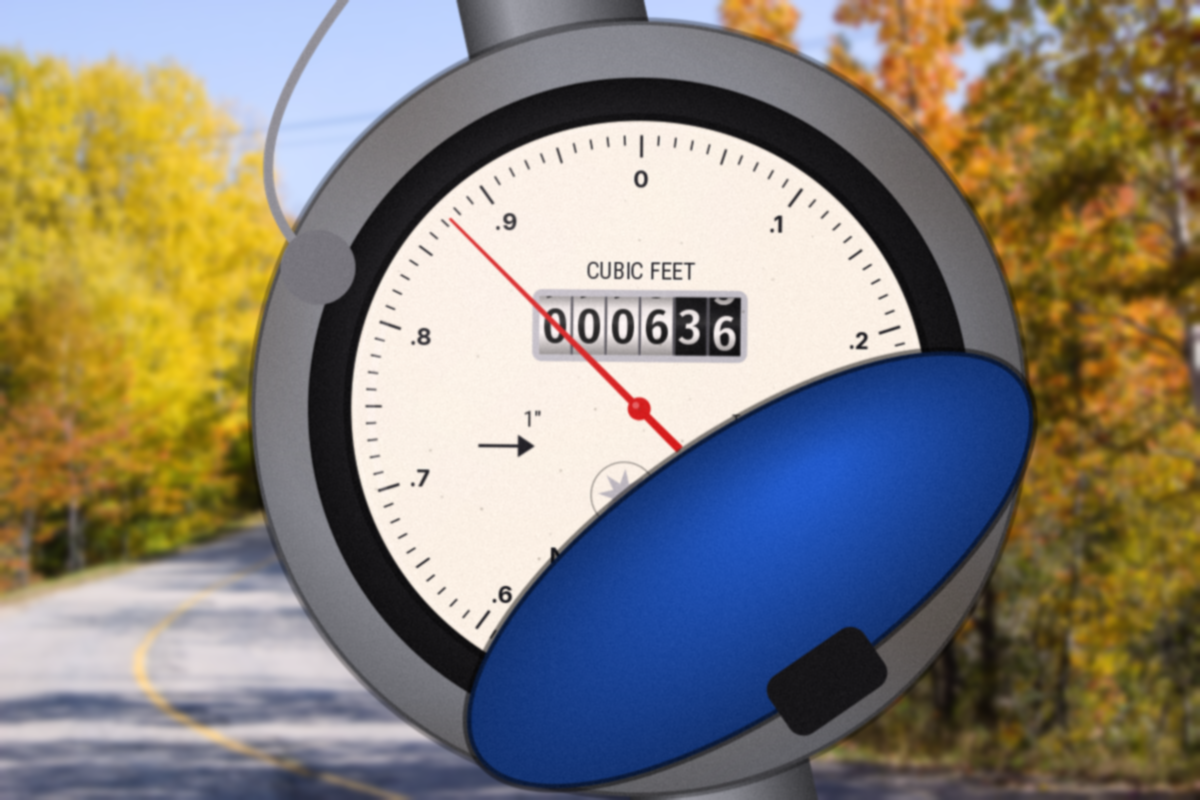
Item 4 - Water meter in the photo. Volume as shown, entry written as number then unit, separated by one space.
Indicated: 635.87 ft³
